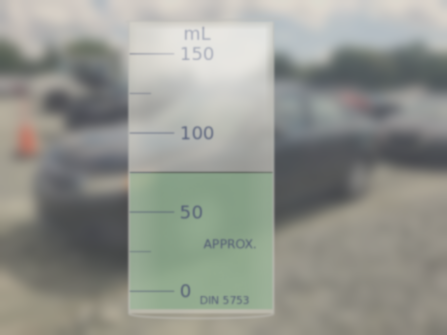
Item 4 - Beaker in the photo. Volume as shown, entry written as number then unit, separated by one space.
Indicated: 75 mL
